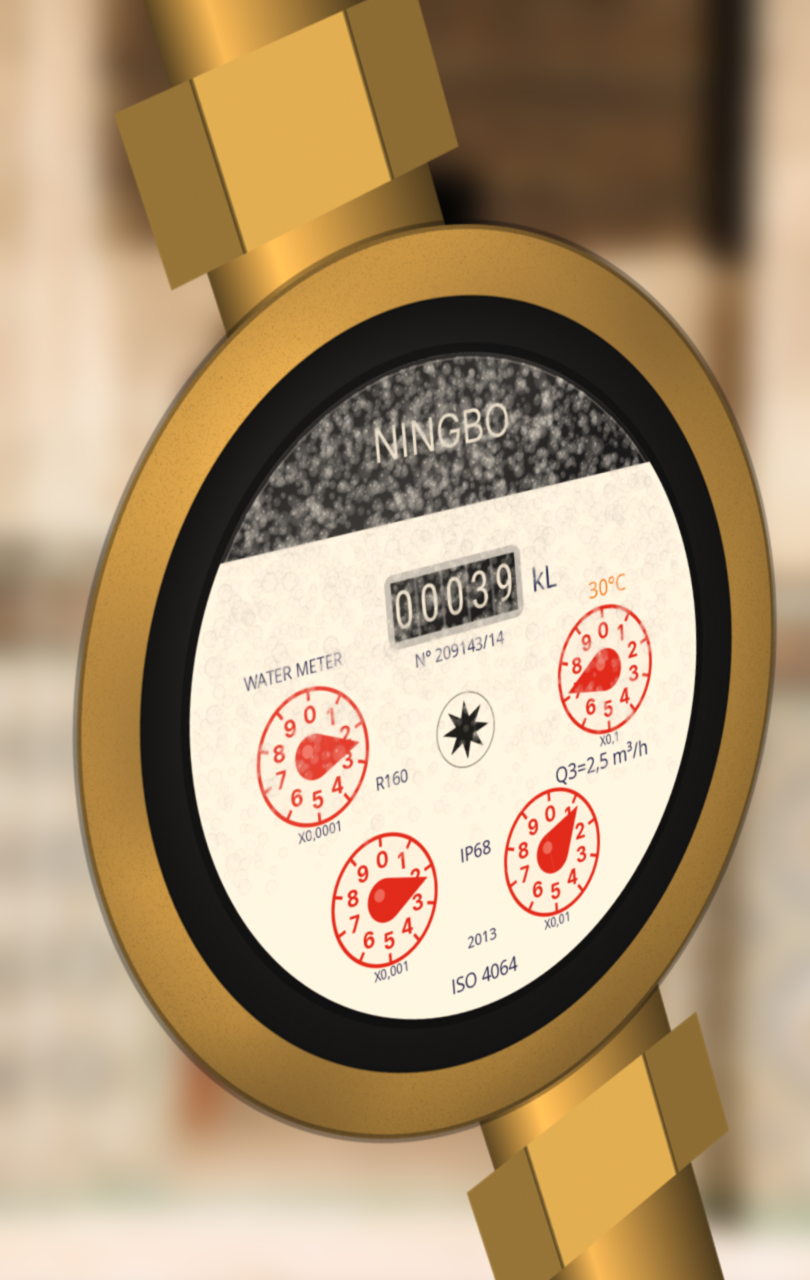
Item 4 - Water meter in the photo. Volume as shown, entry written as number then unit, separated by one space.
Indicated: 39.7122 kL
